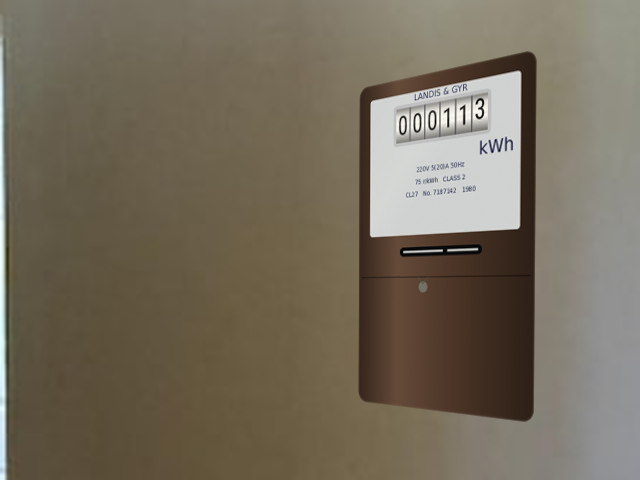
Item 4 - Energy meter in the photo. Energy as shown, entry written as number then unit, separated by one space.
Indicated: 113 kWh
